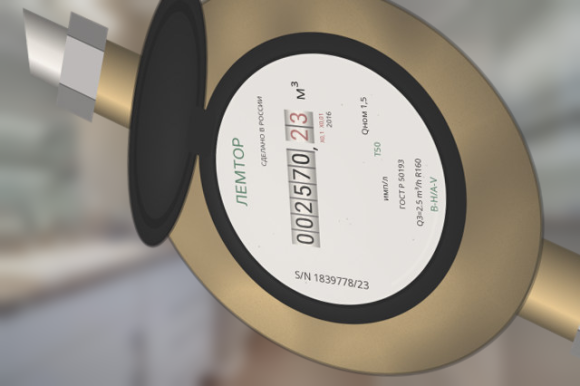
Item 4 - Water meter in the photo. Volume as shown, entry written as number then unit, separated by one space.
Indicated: 2570.23 m³
